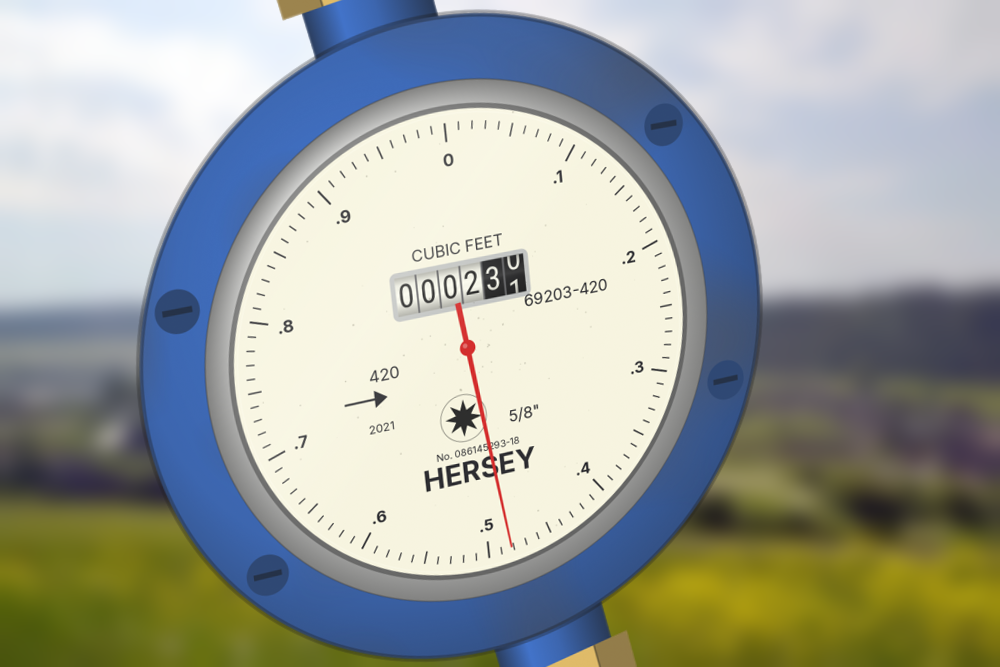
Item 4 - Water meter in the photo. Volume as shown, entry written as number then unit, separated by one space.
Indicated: 230.48 ft³
